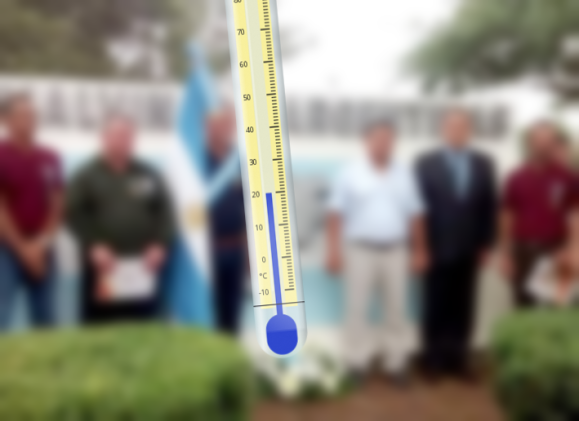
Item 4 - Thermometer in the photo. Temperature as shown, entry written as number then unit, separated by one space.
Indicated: 20 °C
